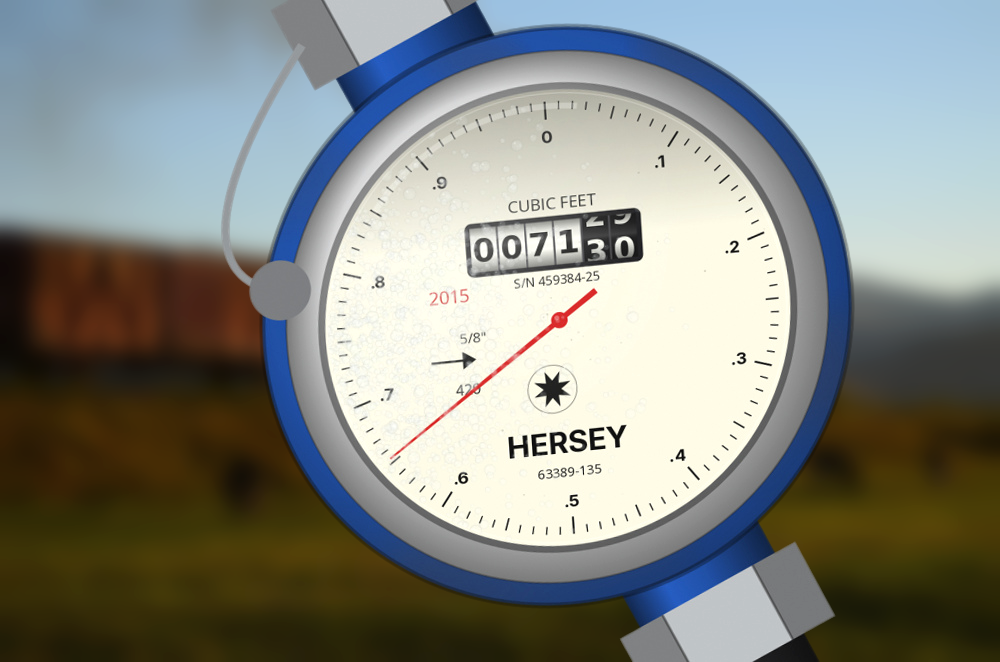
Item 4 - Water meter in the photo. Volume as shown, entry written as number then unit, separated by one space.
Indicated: 7129.65 ft³
